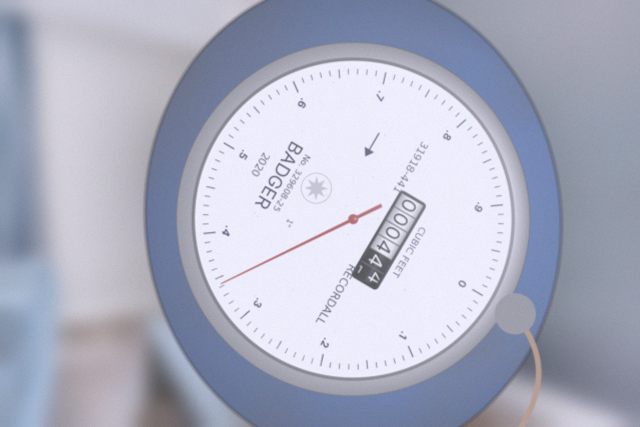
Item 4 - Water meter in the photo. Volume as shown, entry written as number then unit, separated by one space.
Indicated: 444.34 ft³
